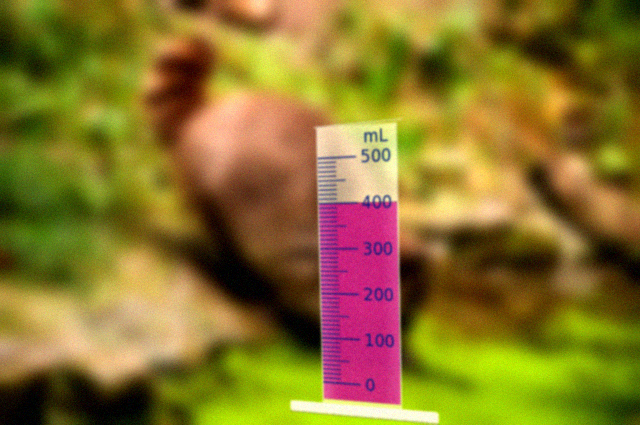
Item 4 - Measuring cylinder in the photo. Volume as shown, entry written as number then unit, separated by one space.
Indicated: 400 mL
